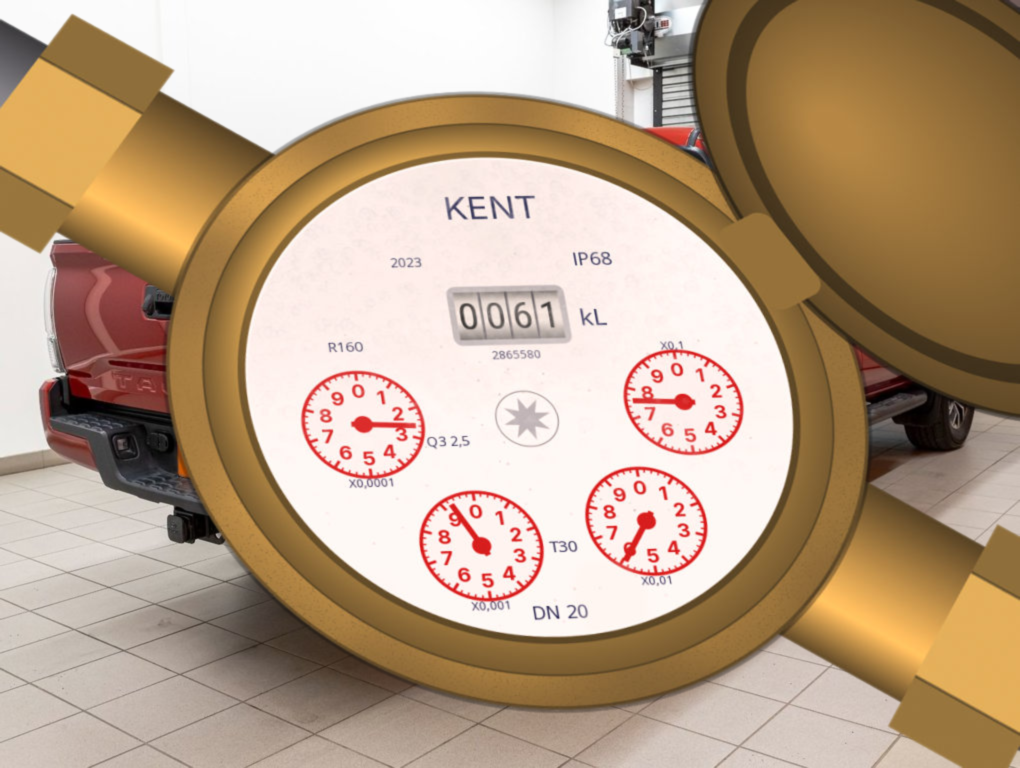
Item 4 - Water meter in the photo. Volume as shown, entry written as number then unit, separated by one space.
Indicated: 61.7592 kL
